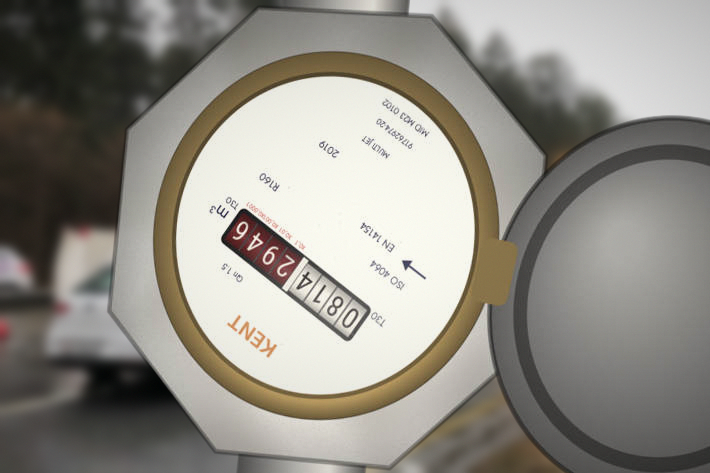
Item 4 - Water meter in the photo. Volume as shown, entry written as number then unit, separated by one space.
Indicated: 814.2946 m³
